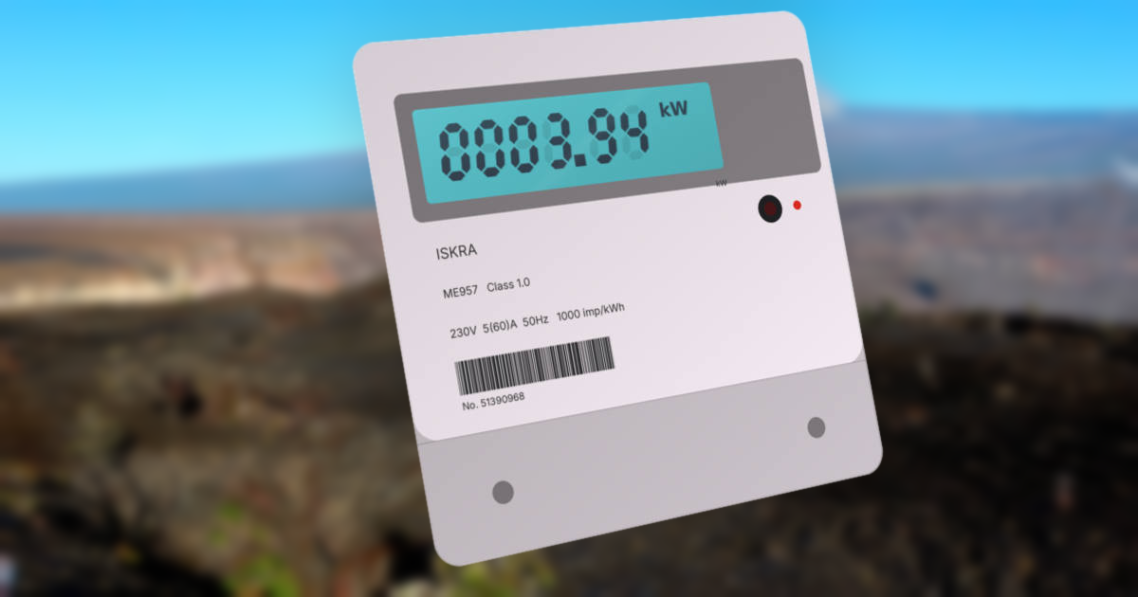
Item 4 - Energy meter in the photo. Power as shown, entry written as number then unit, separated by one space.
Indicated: 3.94 kW
